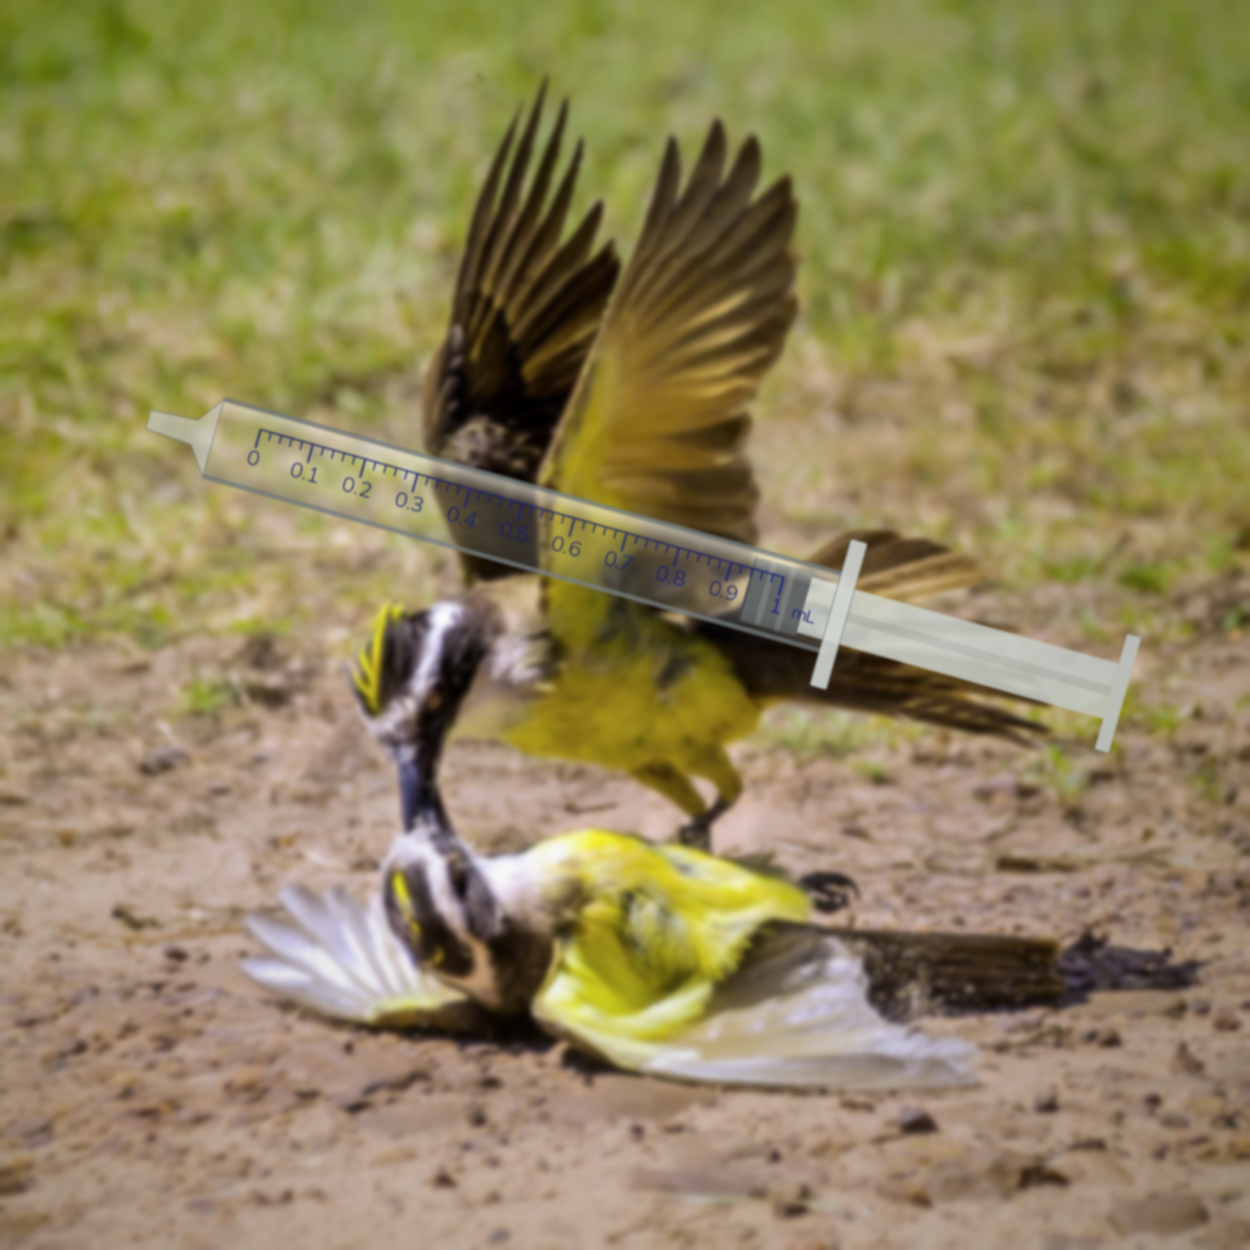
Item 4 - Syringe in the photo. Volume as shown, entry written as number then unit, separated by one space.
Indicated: 0.94 mL
